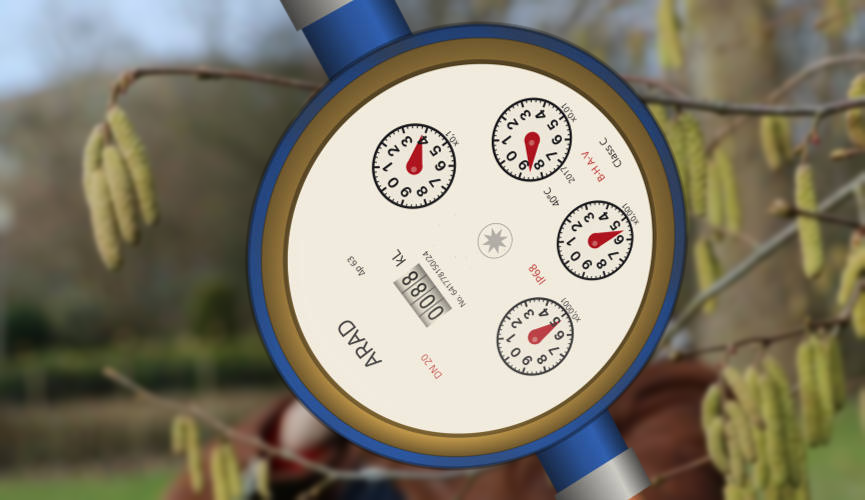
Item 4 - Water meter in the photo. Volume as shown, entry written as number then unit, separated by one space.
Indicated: 88.3855 kL
